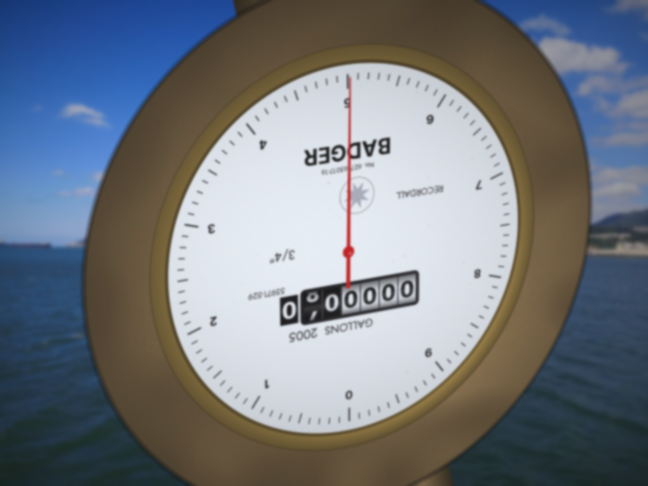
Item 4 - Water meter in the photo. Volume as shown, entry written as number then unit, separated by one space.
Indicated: 75.0 gal
